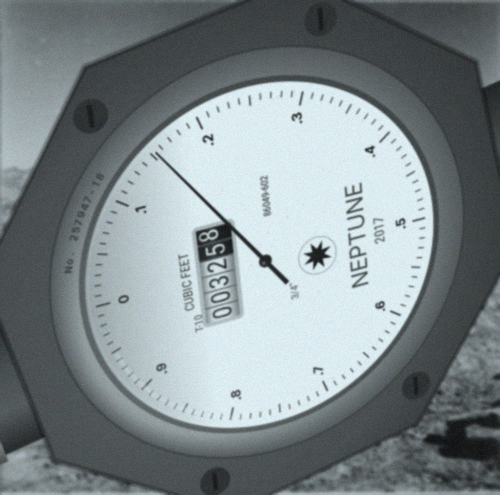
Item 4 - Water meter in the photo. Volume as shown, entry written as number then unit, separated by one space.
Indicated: 3258.15 ft³
